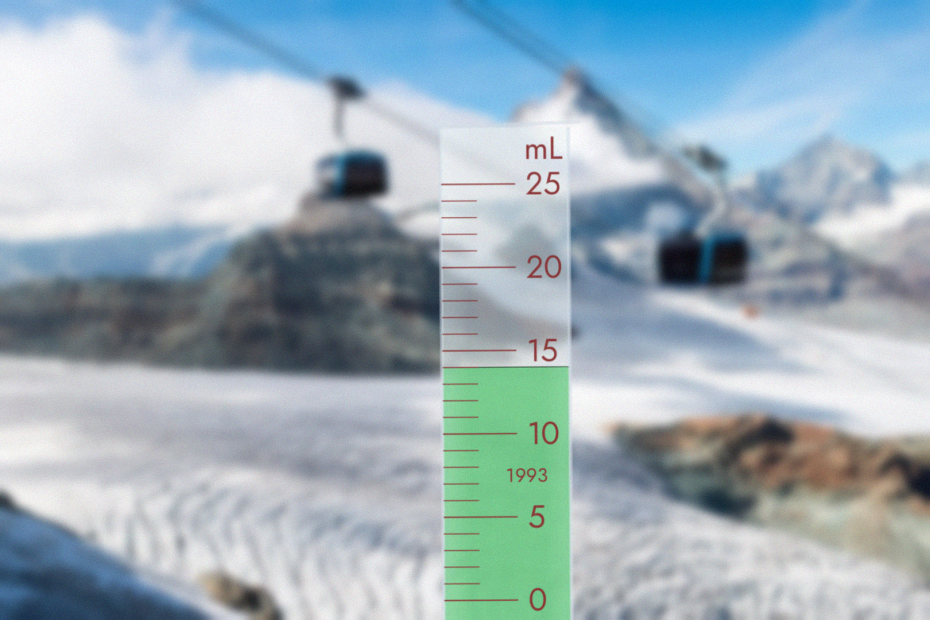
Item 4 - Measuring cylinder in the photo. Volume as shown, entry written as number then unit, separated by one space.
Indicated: 14 mL
